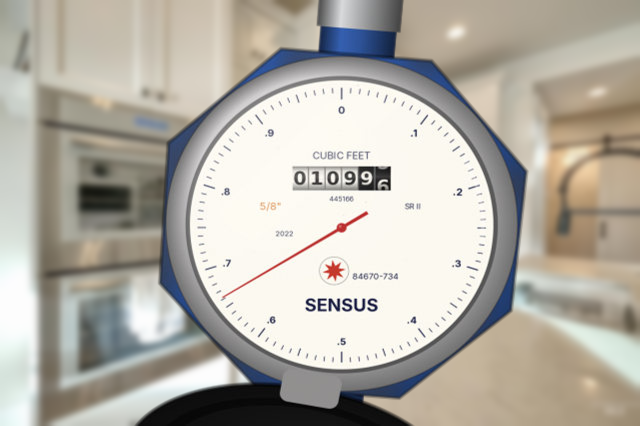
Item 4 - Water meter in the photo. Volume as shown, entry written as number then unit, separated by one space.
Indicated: 10995.66 ft³
